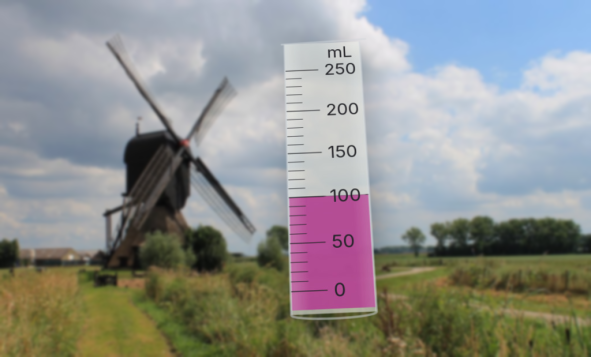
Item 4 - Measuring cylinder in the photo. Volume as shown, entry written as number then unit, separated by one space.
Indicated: 100 mL
